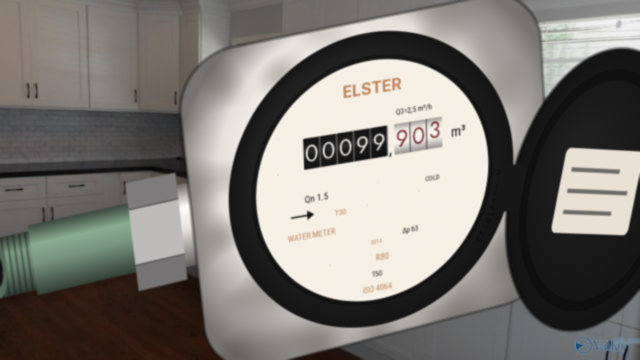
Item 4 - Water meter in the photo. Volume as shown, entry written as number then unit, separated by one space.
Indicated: 99.903 m³
